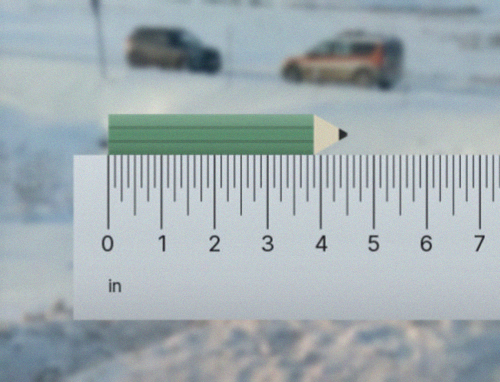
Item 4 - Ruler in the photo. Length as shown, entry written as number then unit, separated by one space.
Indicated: 4.5 in
